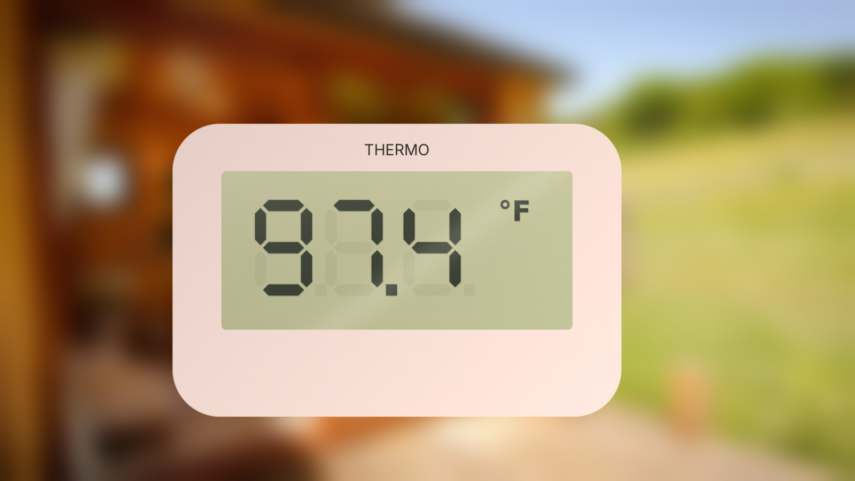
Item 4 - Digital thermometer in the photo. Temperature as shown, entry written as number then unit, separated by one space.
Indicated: 97.4 °F
